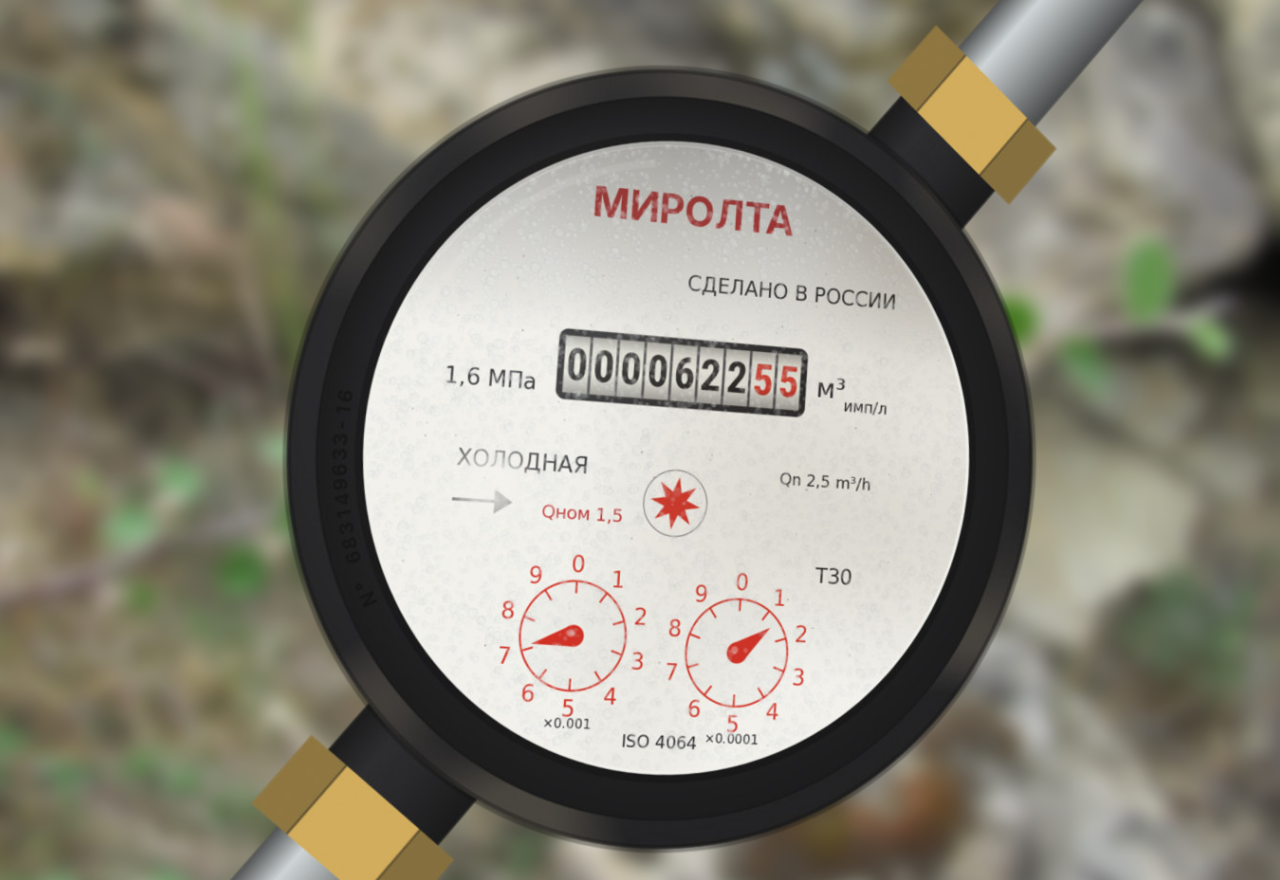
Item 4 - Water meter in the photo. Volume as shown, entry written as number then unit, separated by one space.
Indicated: 622.5571 m³
